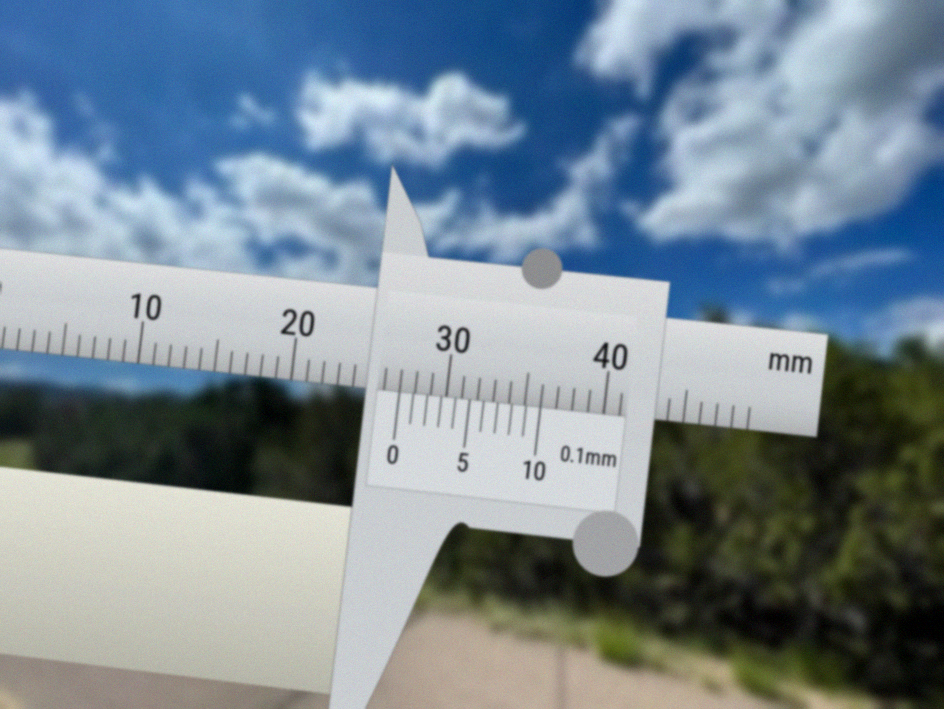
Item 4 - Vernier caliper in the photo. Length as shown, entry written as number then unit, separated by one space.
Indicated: 27.0 mm
